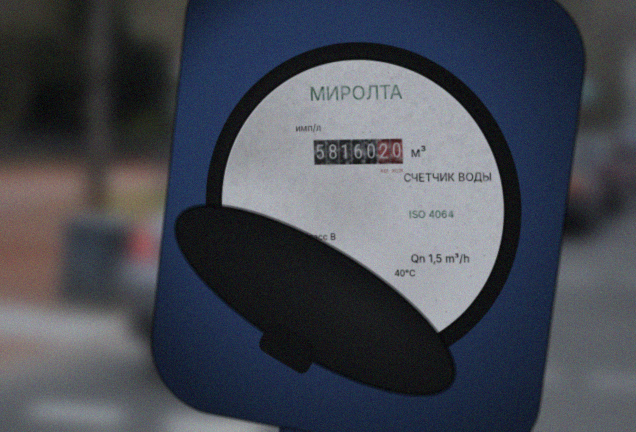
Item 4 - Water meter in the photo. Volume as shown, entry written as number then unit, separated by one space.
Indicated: 58160.20 m³
